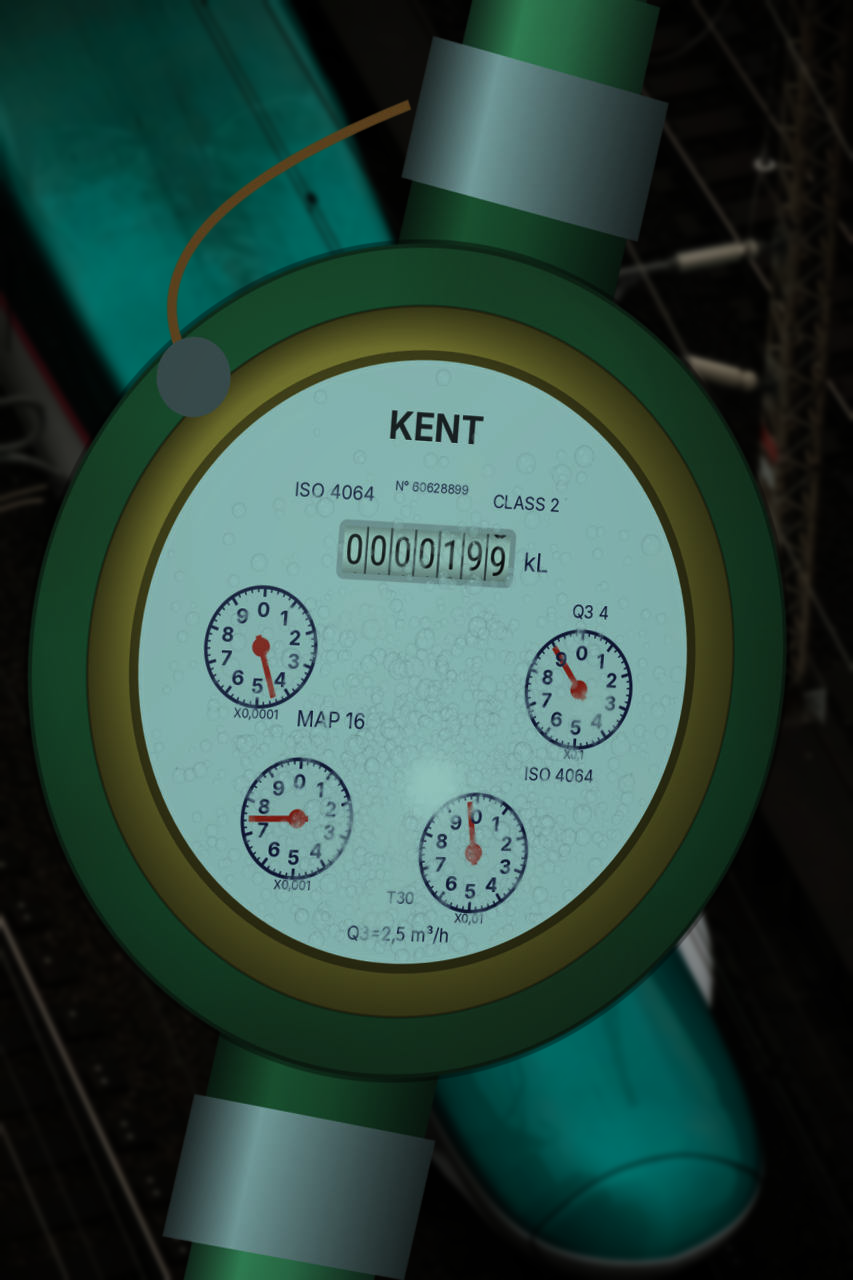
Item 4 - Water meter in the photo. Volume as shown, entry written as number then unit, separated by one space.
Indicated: 198.8974 kL
